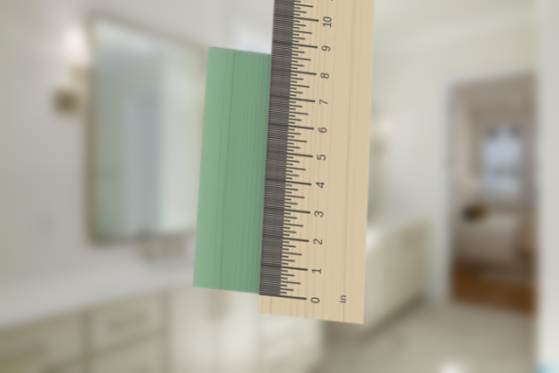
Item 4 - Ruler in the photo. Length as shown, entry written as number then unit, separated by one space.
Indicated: 8.5 in
